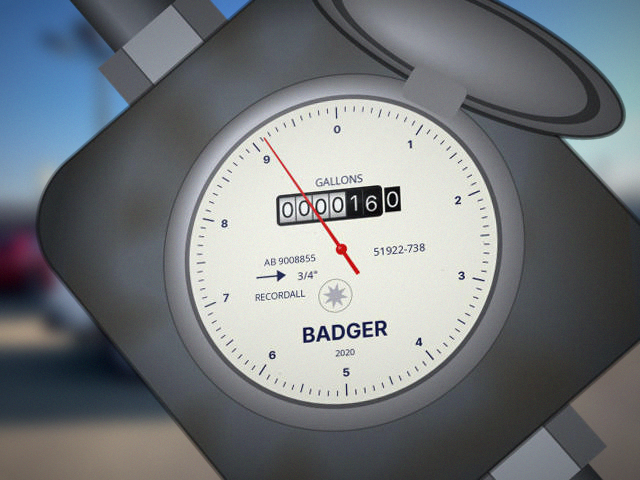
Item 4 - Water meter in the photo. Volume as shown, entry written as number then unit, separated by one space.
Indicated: 159.1 gal
